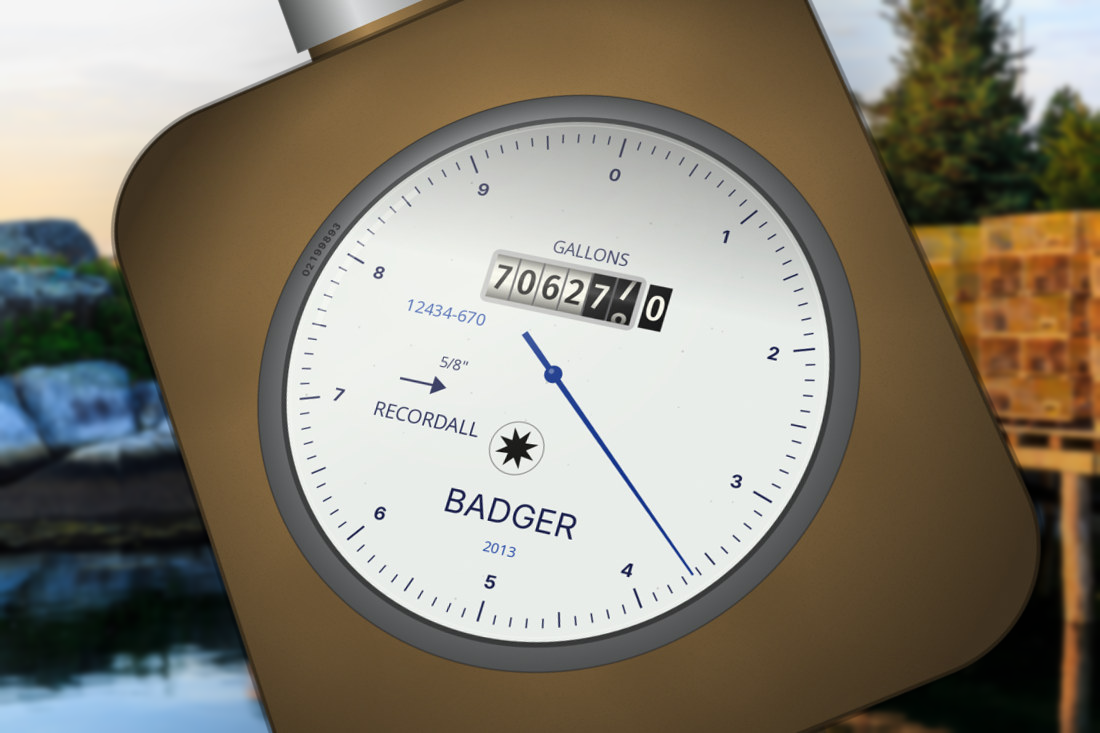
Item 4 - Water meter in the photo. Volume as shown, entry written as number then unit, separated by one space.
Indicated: 7062773.6 gal
